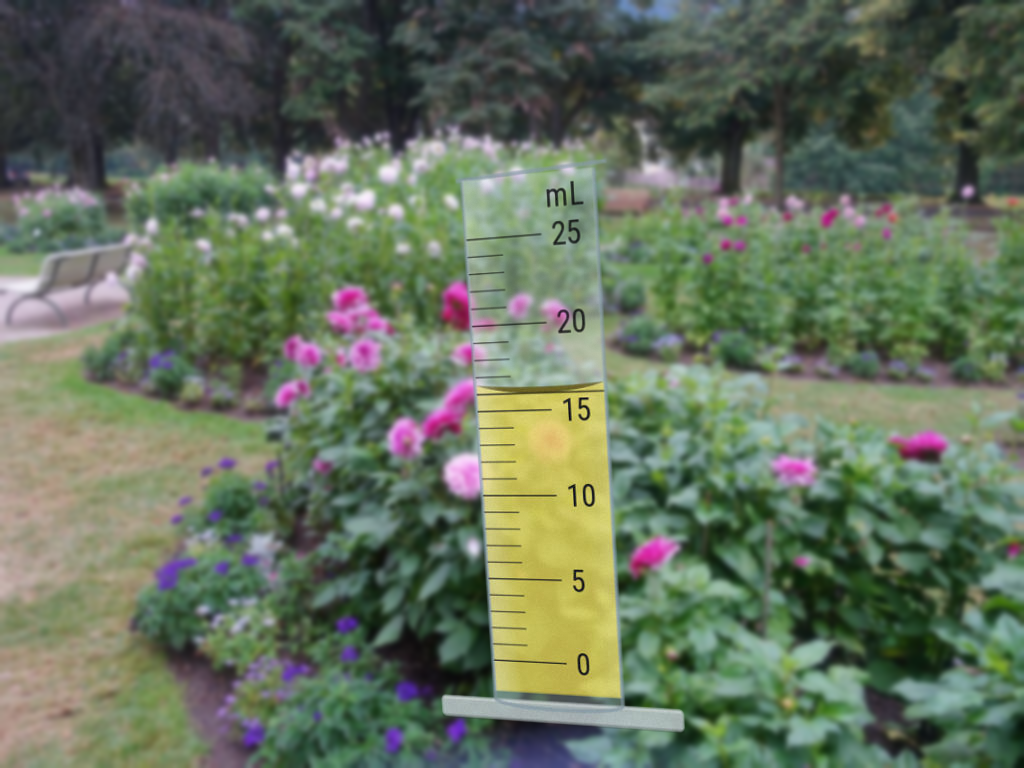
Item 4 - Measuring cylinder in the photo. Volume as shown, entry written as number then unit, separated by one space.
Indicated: 16 mL
